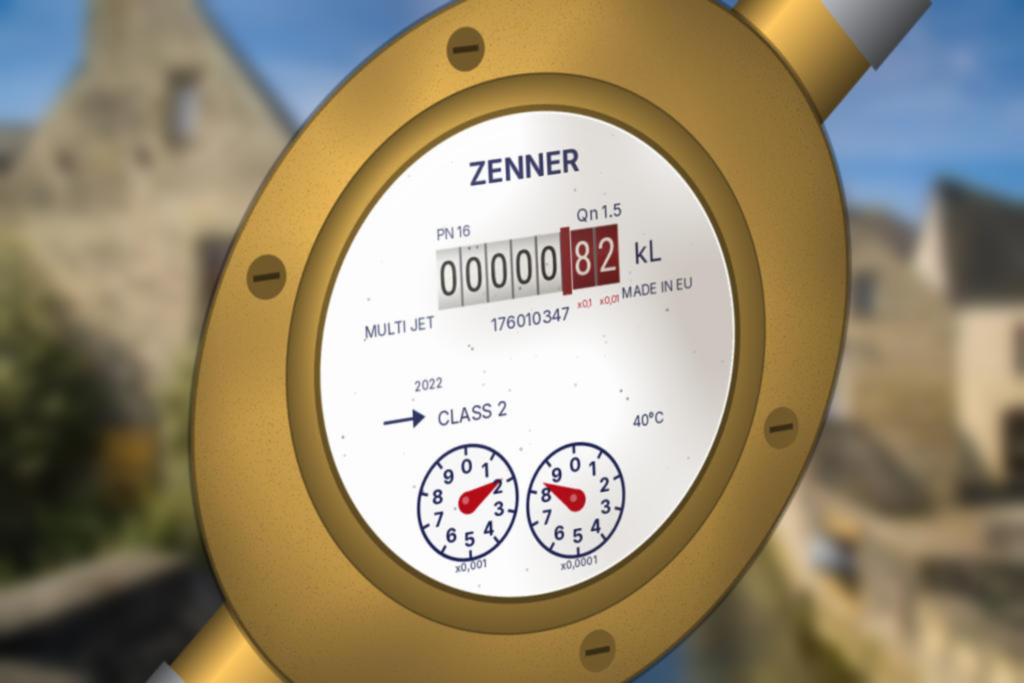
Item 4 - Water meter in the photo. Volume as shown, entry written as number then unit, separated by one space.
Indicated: 0.8218 kL
